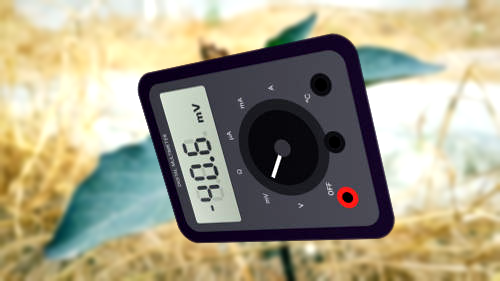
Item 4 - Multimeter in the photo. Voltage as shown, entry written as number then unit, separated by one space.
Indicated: -40.6 mV
